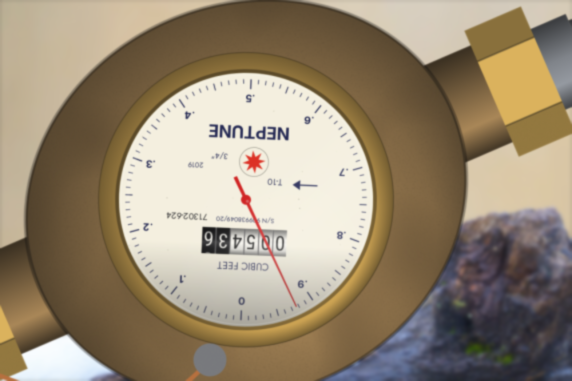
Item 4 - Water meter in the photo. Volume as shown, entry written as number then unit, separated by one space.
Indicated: 5435.92 ft³
